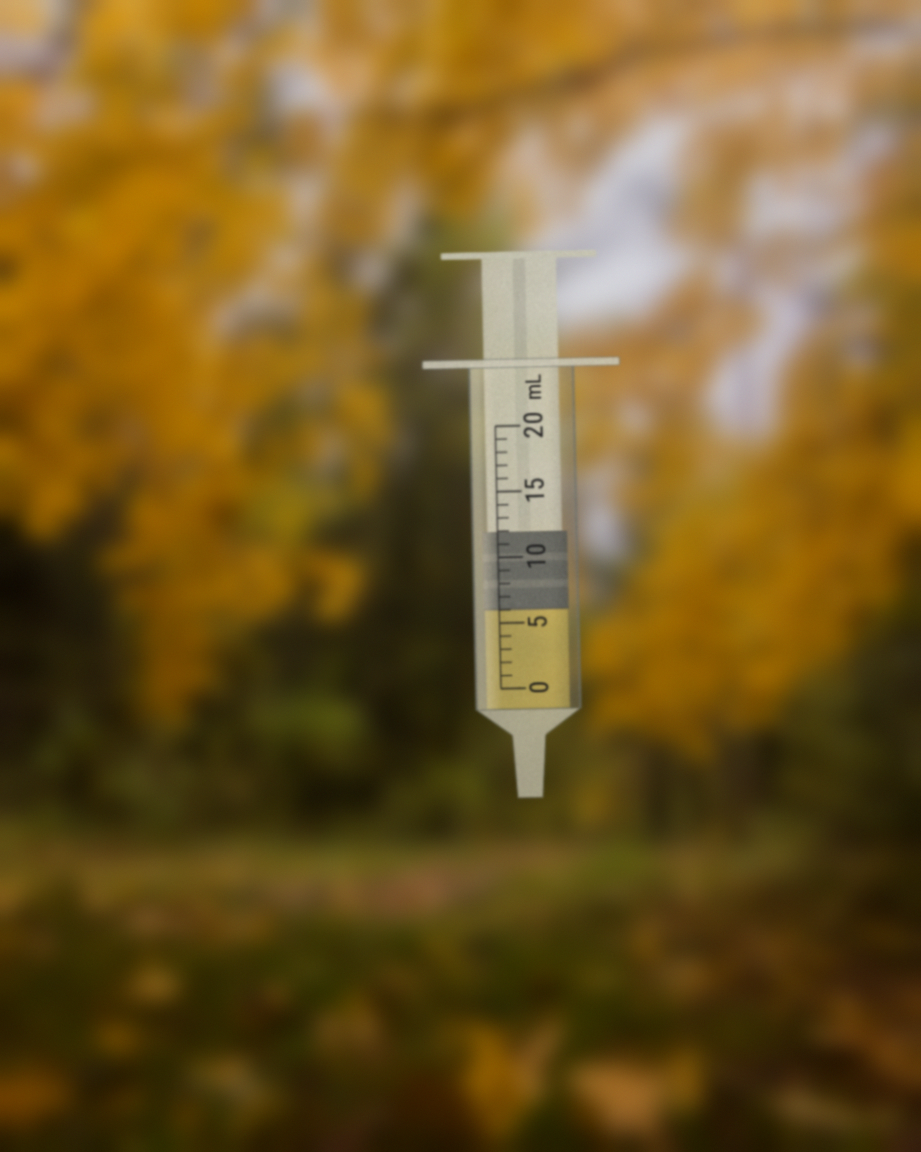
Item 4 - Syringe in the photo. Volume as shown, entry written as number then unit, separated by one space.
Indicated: 6 mL
